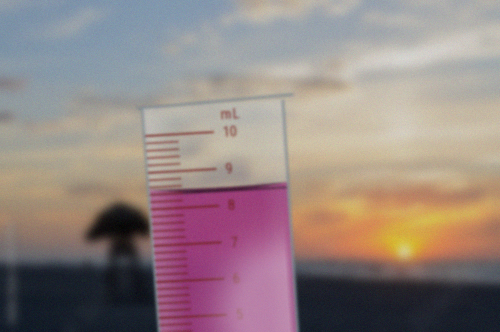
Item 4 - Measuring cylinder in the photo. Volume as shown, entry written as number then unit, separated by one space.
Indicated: 8.4 mL
